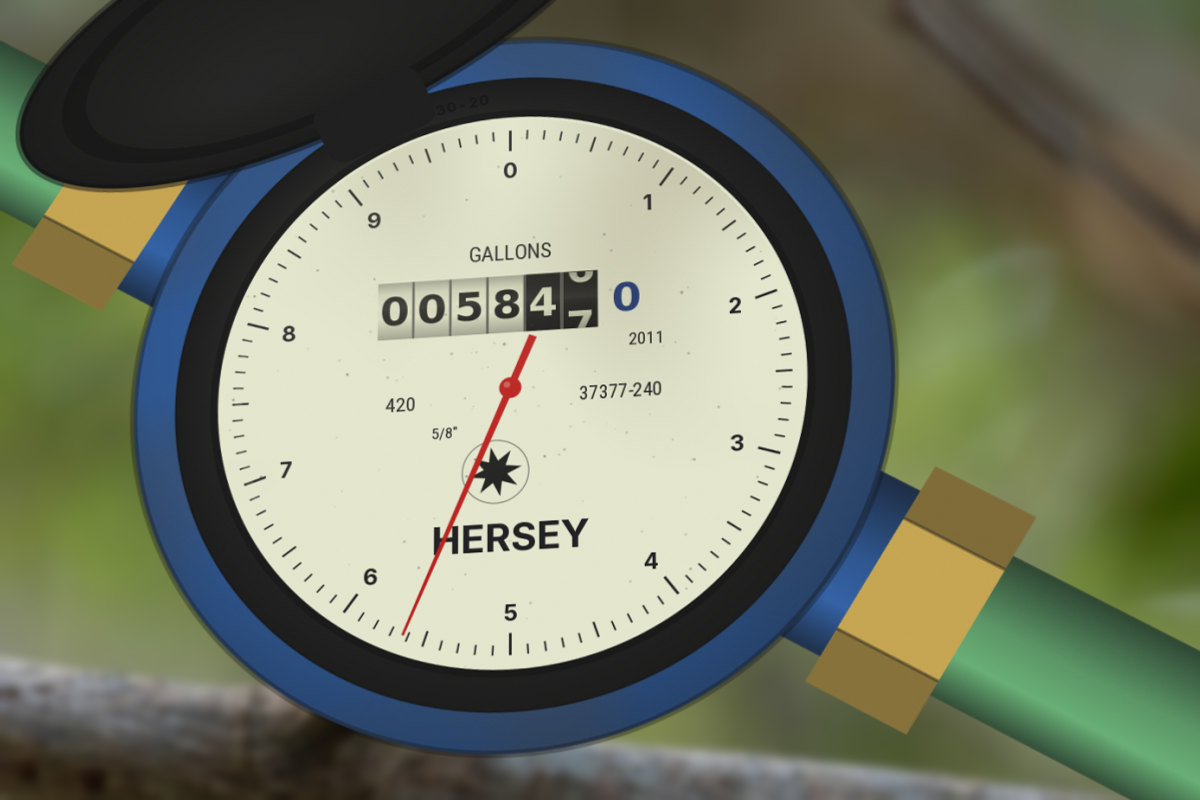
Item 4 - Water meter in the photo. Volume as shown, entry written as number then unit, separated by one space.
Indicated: 58465.6 gal
